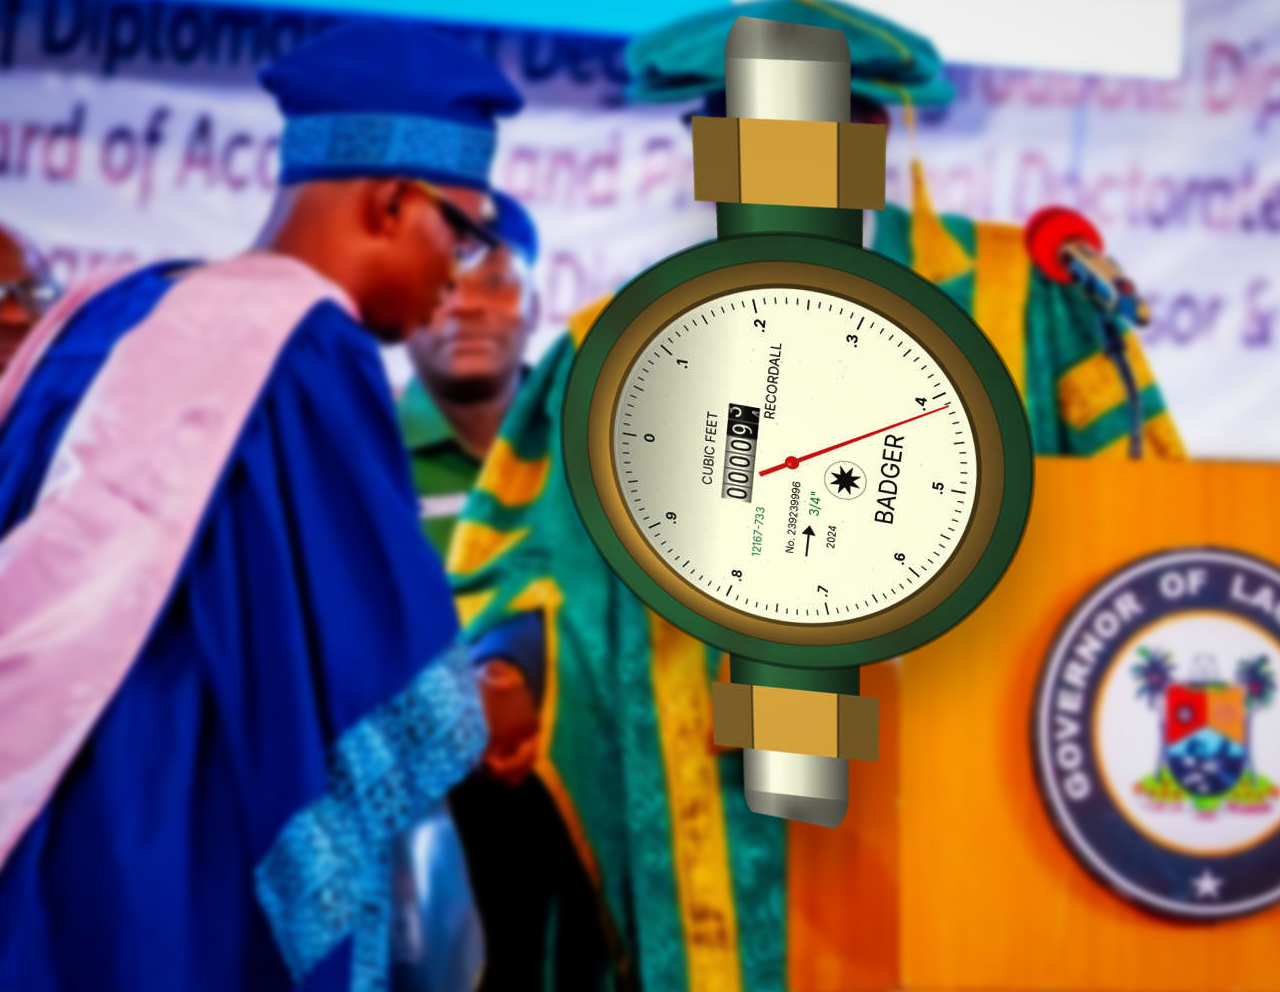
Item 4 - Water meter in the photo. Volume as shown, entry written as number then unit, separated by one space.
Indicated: 93.41 ft³
